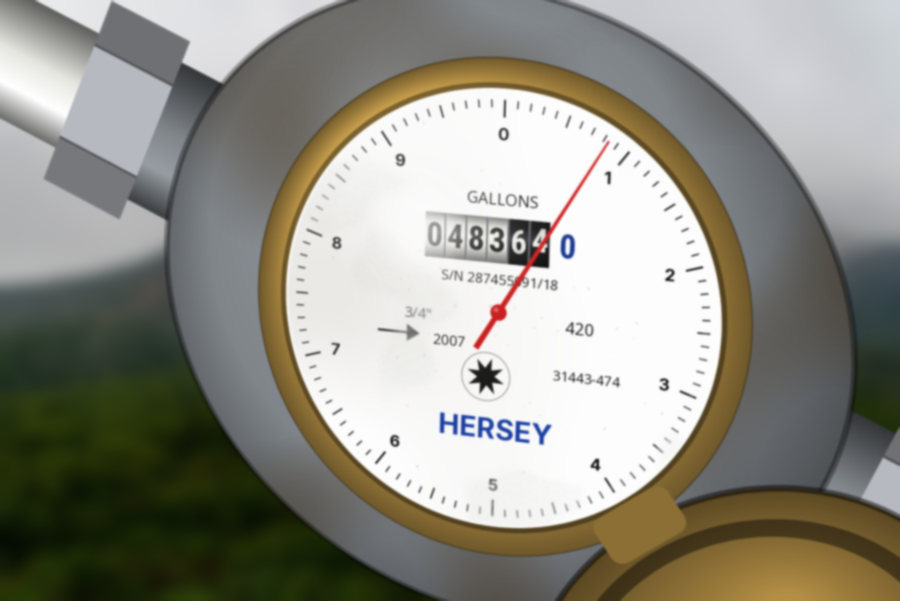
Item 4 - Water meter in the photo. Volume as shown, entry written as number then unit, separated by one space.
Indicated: 483640.8 gal
